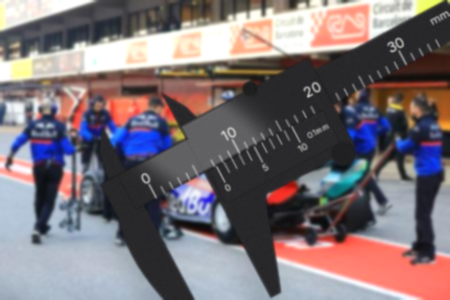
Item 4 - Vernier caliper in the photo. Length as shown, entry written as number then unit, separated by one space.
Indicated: 7.2 mm
